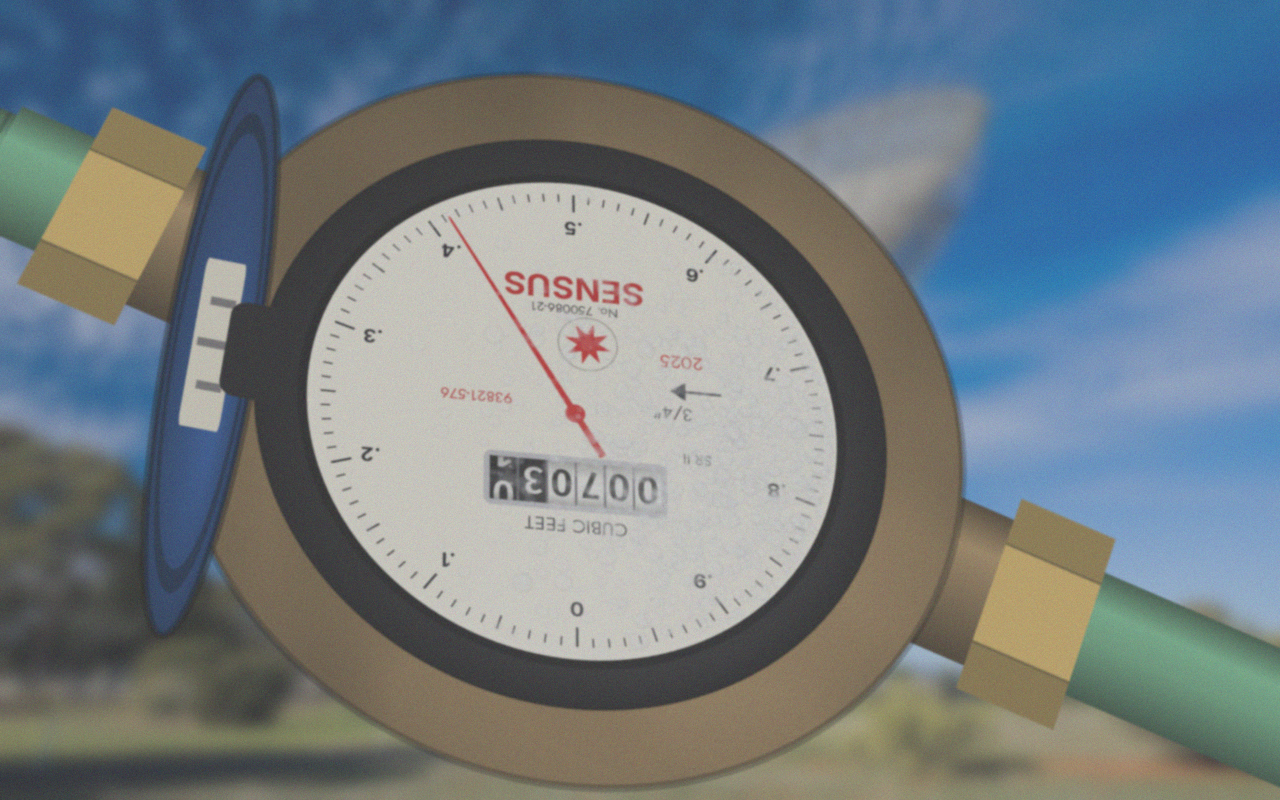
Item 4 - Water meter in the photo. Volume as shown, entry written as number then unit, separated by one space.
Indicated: 7030.41 ft³
